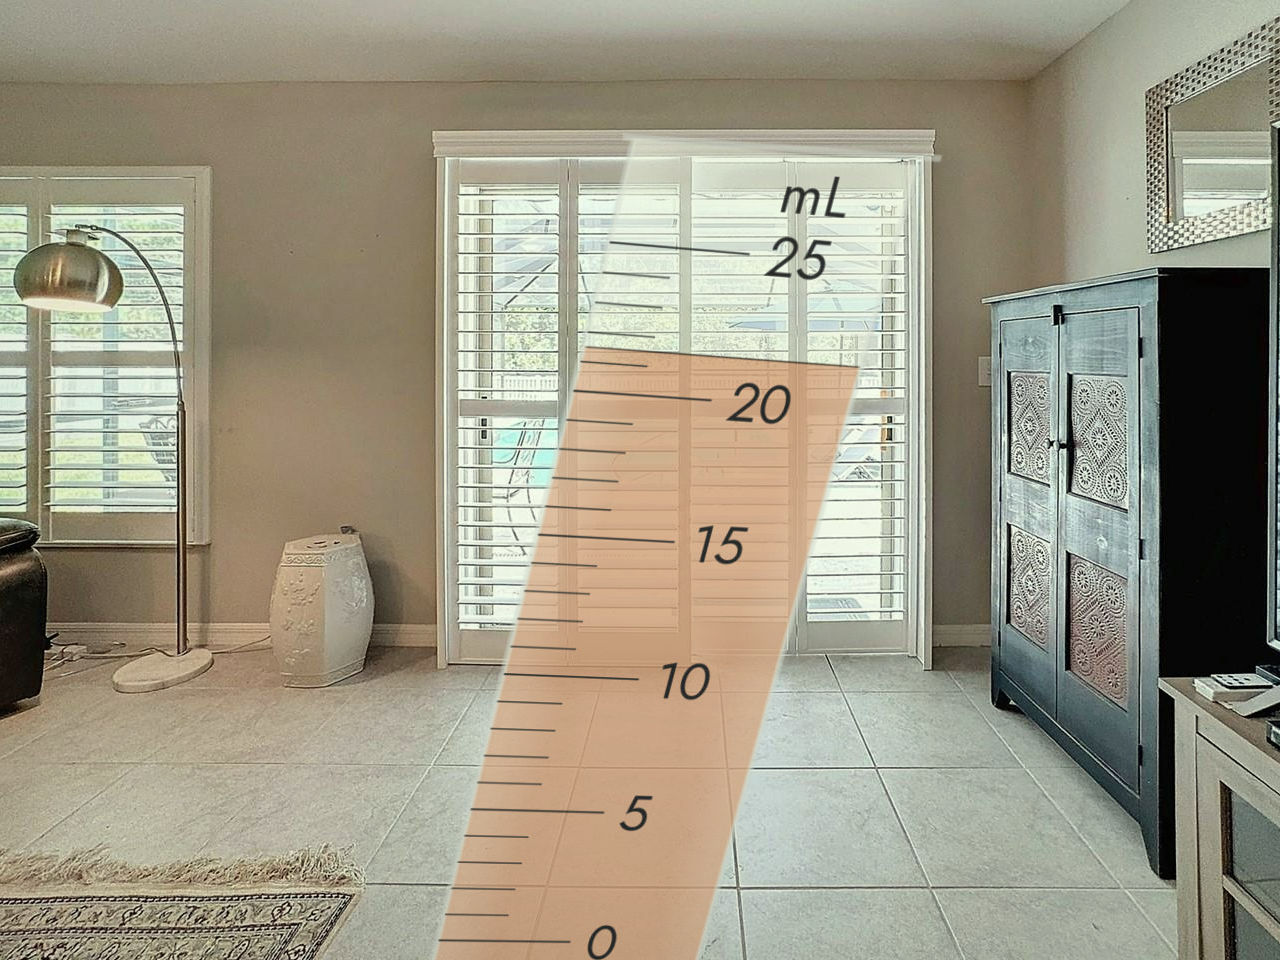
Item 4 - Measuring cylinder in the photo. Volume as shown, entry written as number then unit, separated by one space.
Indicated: 21.5 mL
